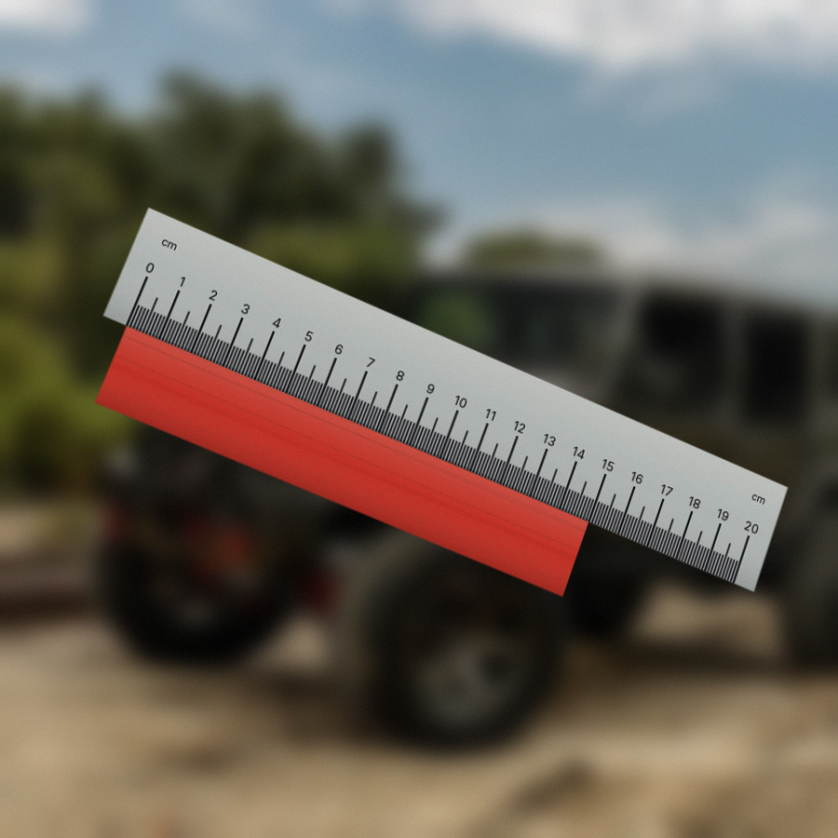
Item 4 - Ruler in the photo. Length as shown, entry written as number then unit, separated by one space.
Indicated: 15 cm
